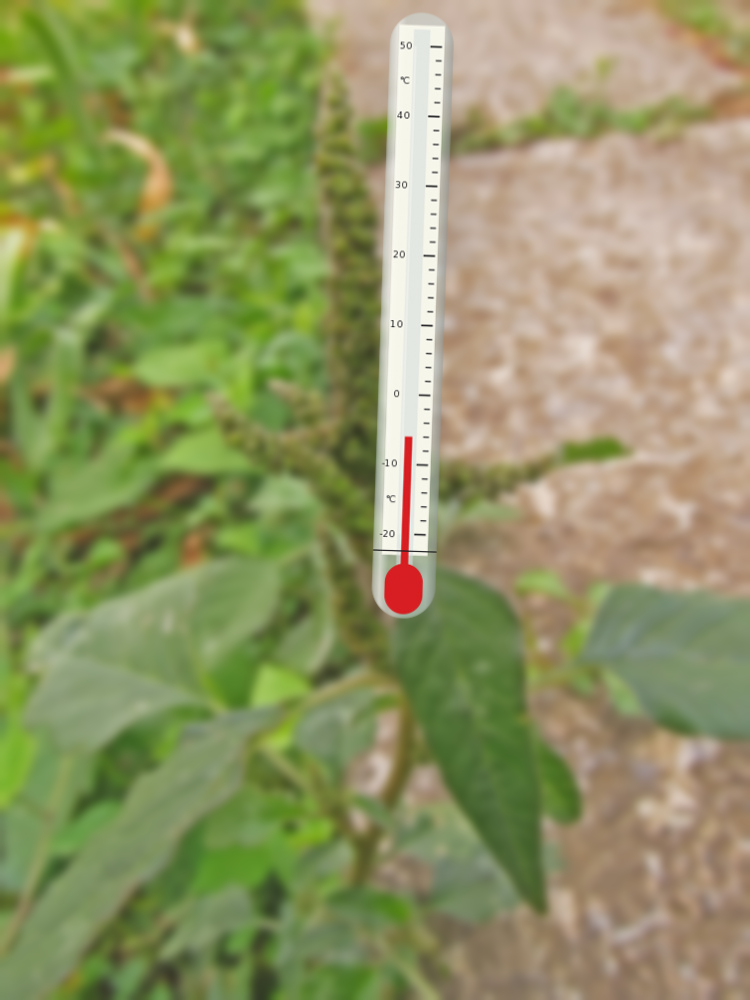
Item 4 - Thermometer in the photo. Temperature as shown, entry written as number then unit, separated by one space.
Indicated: -6 °C
